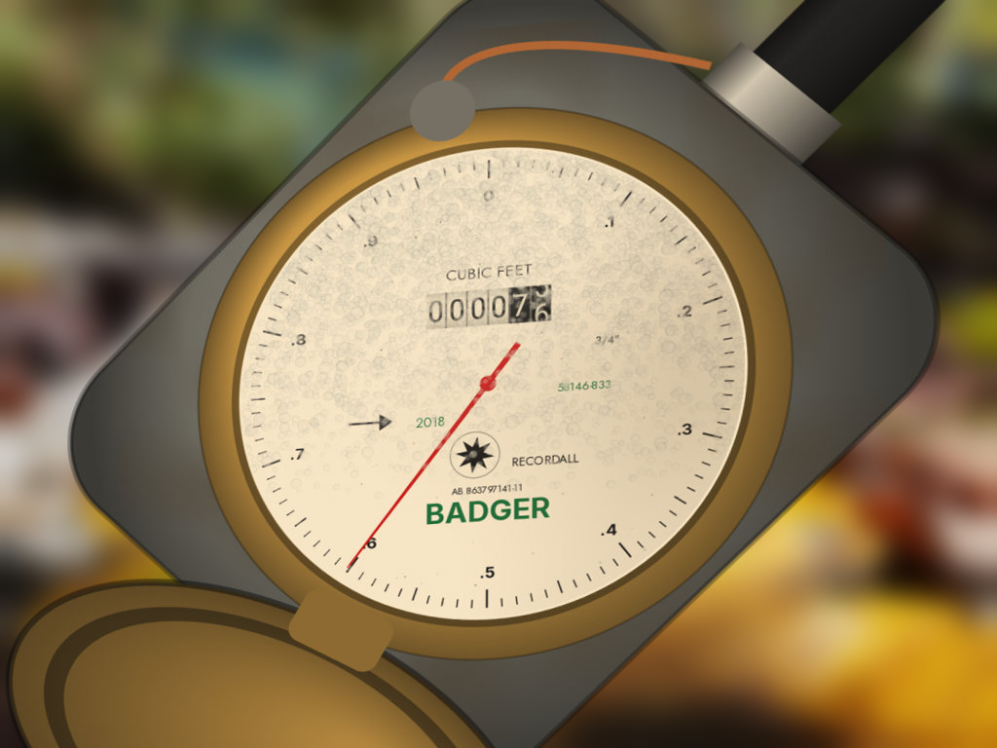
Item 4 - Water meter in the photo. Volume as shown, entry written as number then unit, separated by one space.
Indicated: 75.60 ft³
